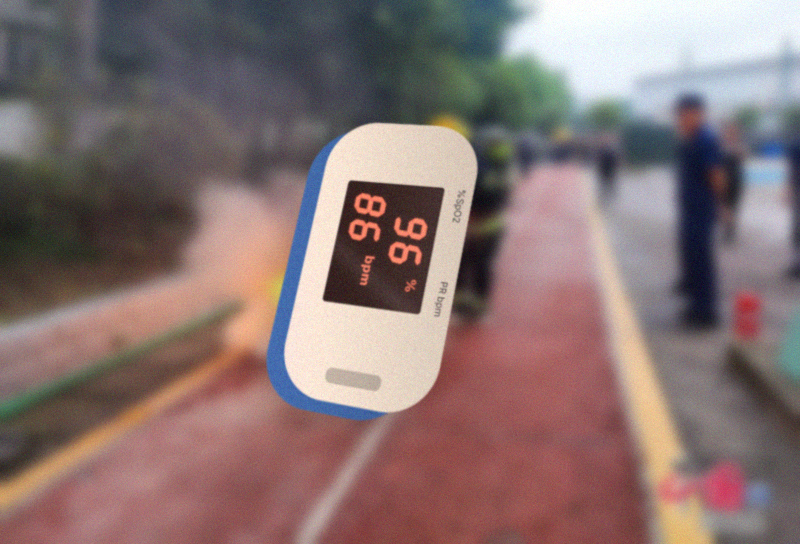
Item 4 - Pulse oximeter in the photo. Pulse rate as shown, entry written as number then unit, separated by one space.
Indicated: 86 bpm
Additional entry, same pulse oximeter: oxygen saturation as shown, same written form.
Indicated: 96 %
